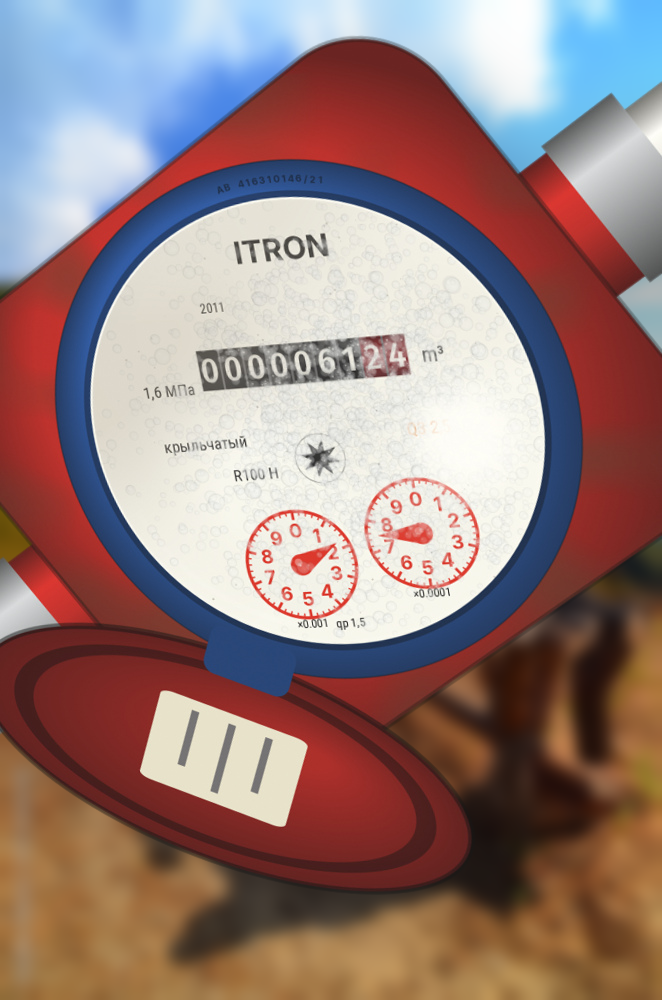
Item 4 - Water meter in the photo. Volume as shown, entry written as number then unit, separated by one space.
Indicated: 61.2417 m³
